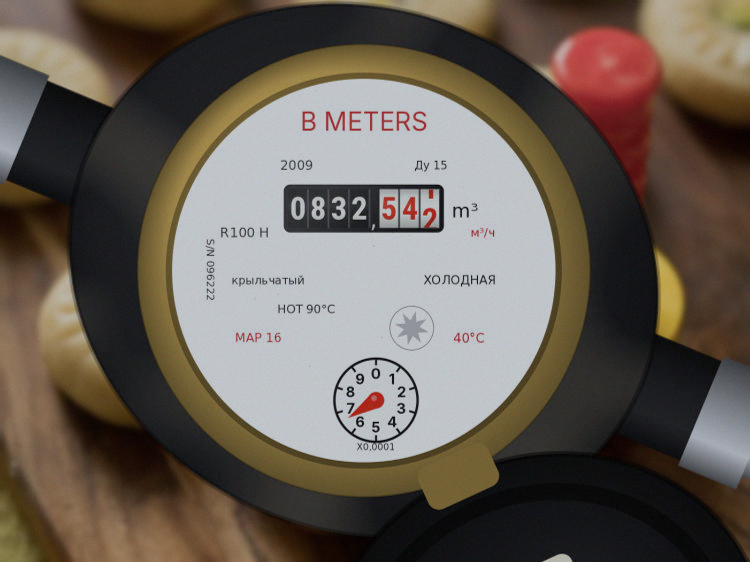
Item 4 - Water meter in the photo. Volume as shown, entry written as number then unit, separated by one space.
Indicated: 832.5416 m³
